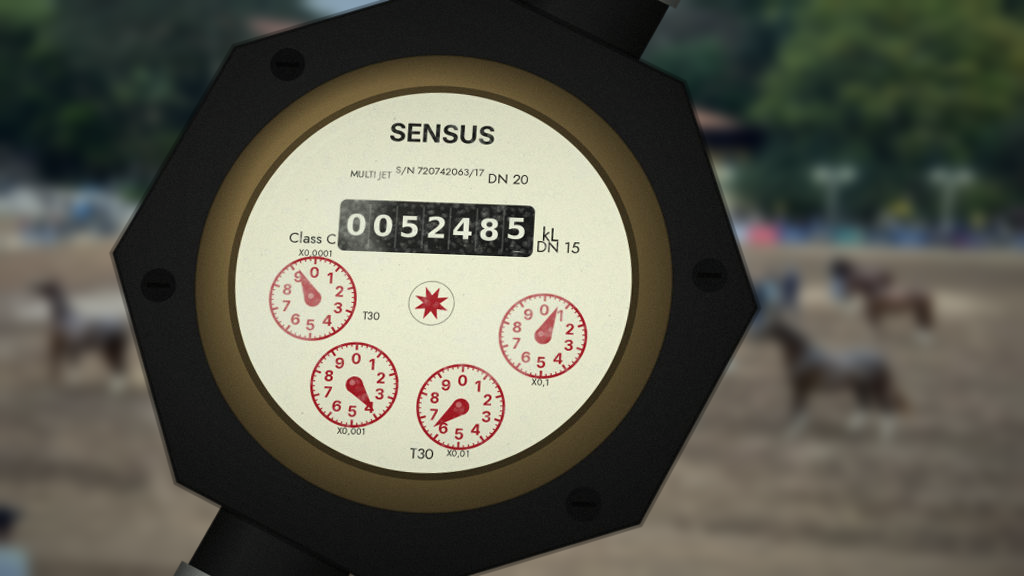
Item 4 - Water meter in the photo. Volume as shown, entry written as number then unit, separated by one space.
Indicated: 52485.0639 kL
